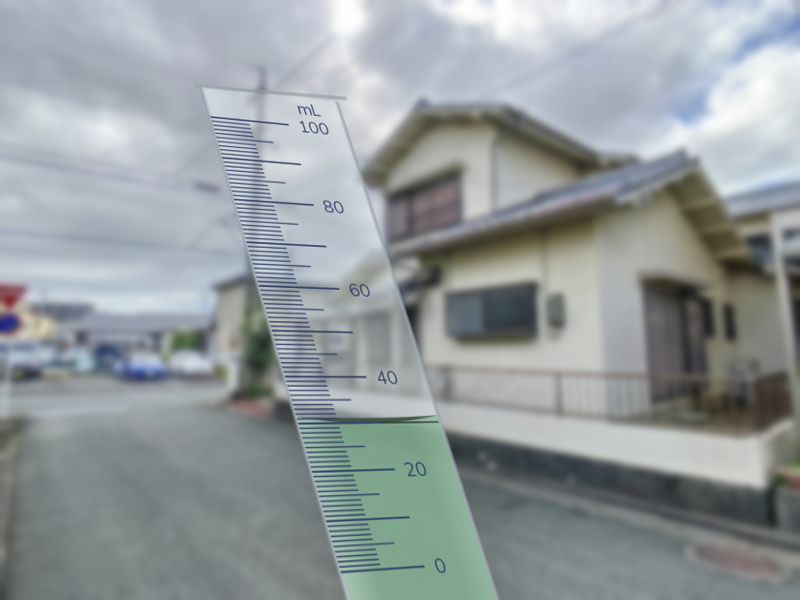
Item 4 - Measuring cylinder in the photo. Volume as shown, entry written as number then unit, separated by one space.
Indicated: 30 mL
